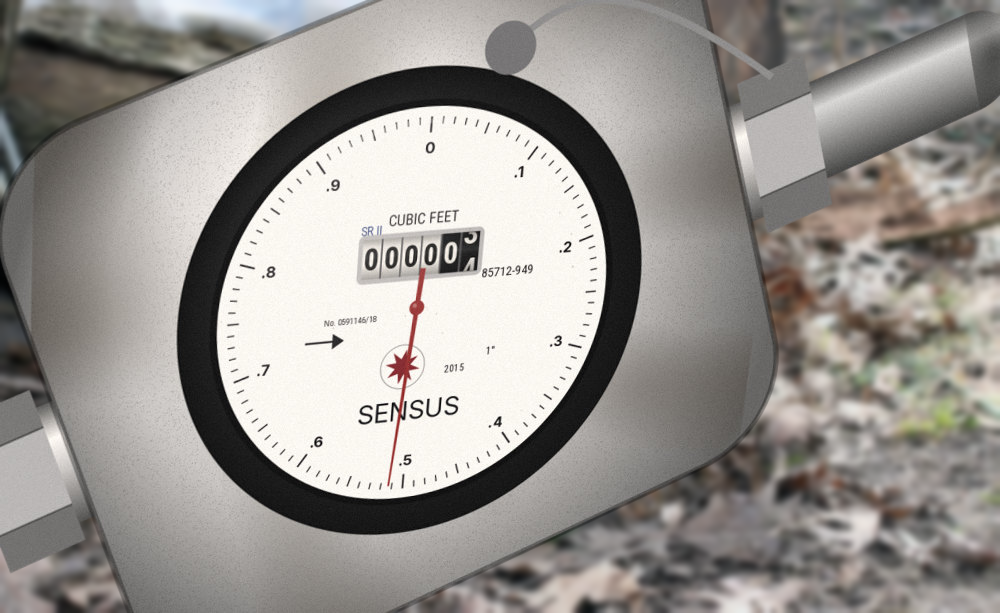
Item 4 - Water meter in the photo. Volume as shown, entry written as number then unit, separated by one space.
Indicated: 3.51 ft³
